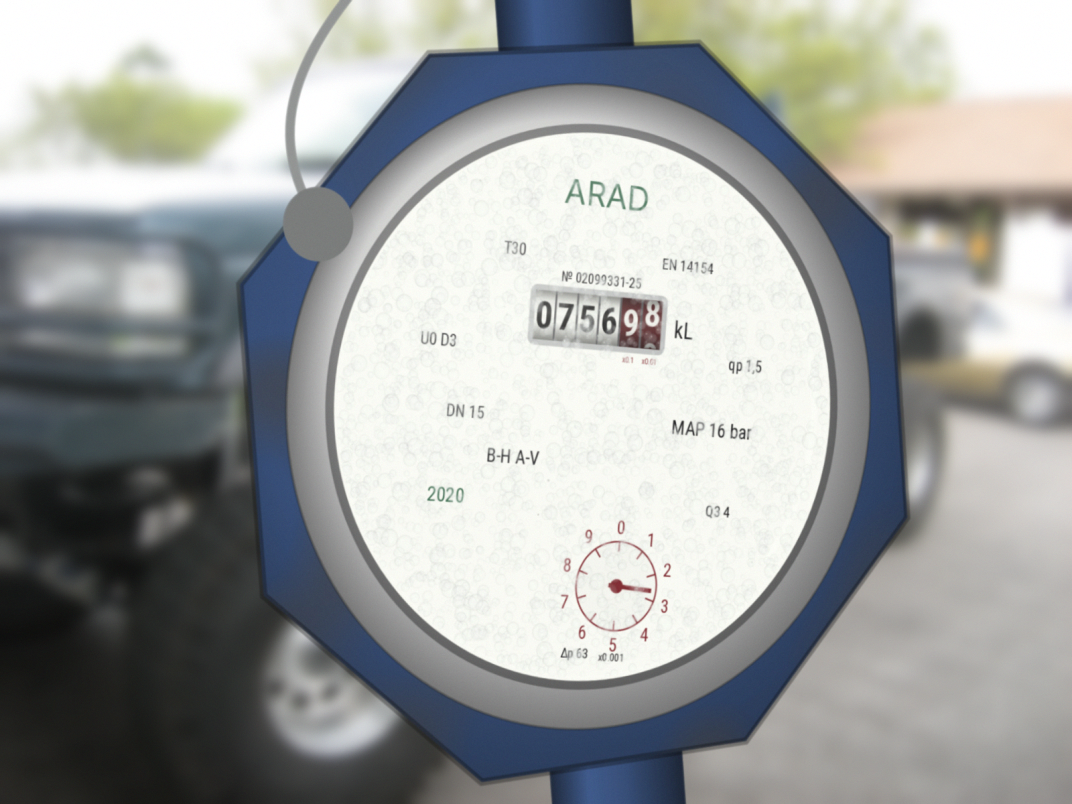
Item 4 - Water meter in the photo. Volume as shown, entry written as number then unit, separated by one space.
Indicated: 756.982 kL
